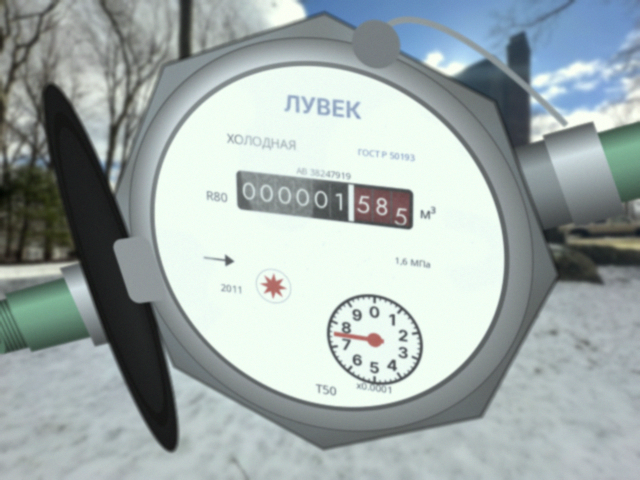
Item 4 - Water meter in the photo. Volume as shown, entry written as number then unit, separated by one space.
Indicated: 1.5847 m³
